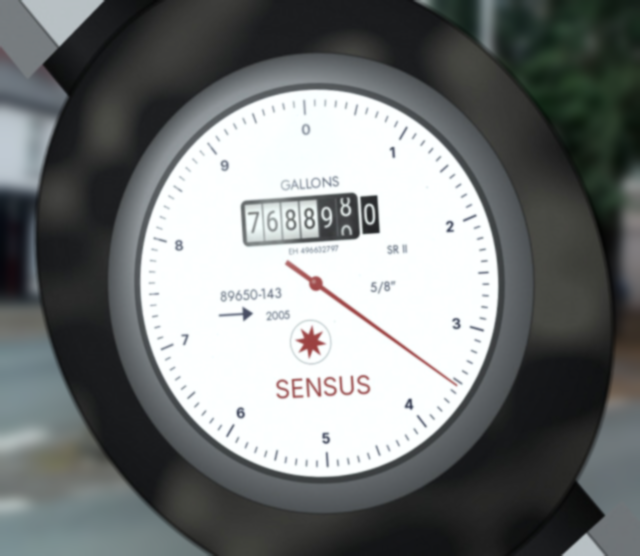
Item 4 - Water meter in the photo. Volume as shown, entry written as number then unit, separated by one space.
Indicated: 7688983.5 gal
